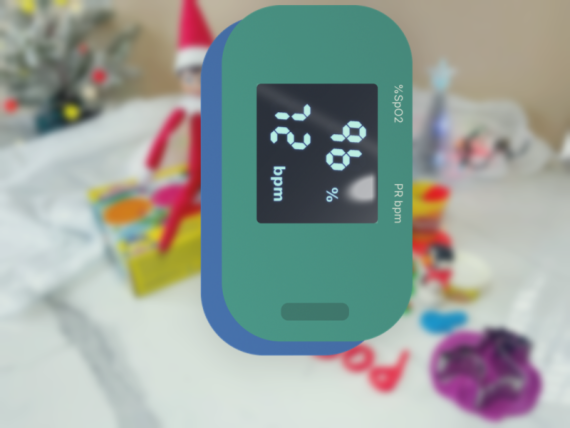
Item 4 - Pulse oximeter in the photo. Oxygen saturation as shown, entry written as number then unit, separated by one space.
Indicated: 96 %
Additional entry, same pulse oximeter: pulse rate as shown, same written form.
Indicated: 72 bpm
